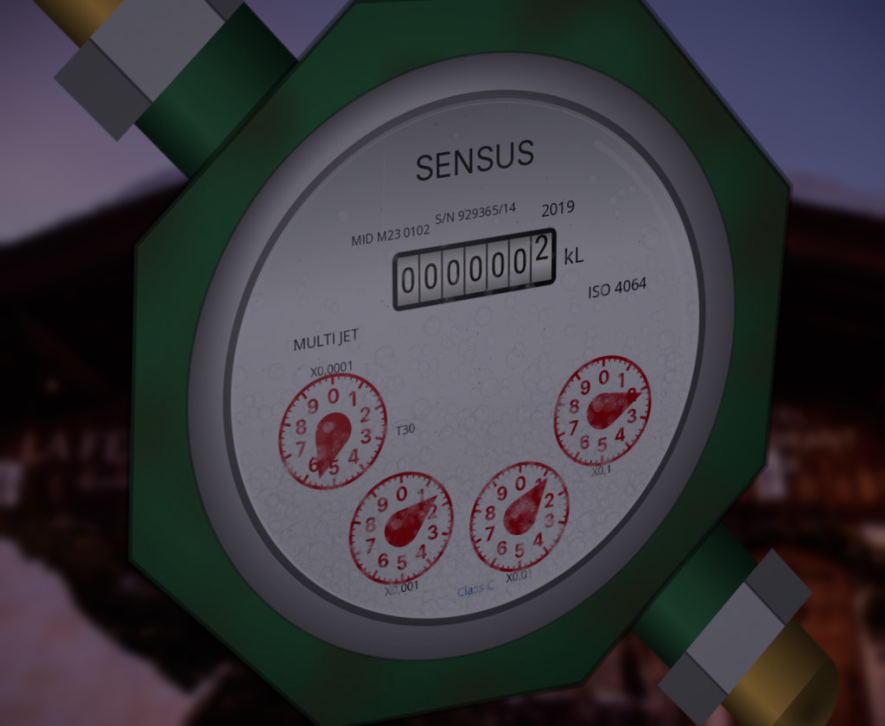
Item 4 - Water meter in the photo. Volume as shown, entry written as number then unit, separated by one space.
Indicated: 2.2115 kL
